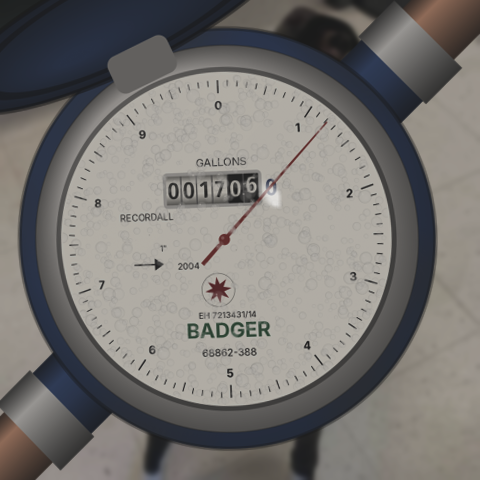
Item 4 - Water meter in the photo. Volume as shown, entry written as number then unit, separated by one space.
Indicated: 17061.2 gal
